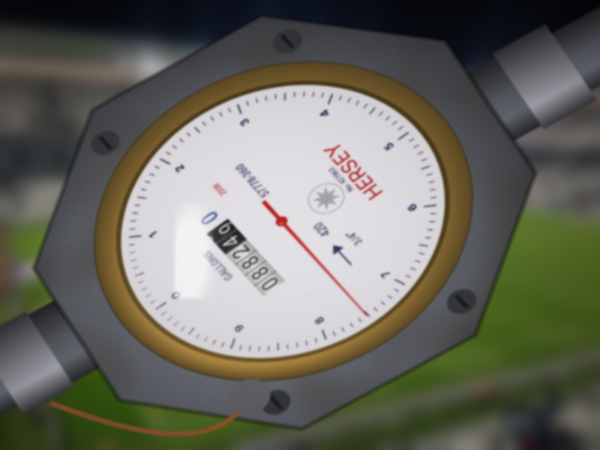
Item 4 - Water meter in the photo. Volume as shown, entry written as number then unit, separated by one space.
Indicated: 882487.5 gal
